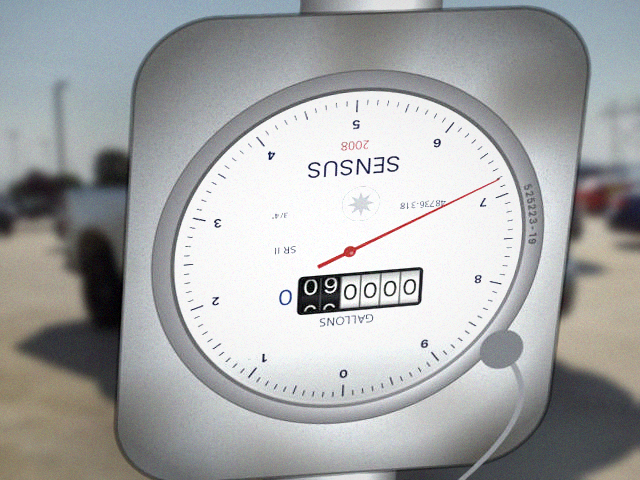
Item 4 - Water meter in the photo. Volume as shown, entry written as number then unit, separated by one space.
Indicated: 596.8 gal
